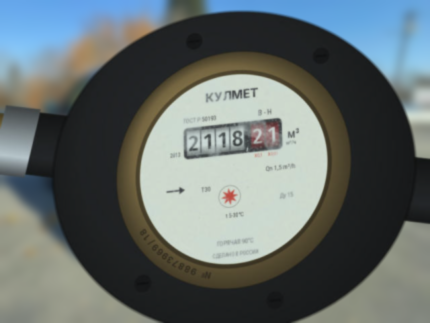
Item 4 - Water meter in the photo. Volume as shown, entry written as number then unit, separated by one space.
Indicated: 2118.21 m³
